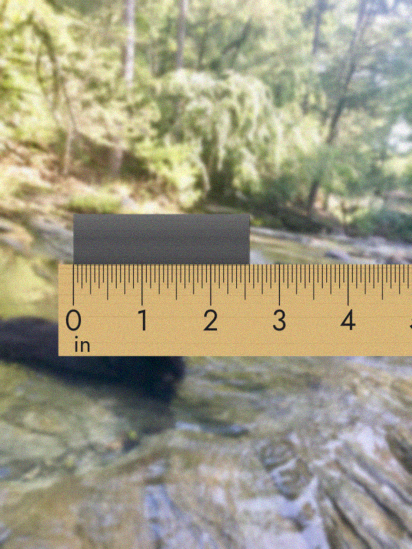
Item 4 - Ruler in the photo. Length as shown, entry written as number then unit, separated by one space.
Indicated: 2.5625 in
